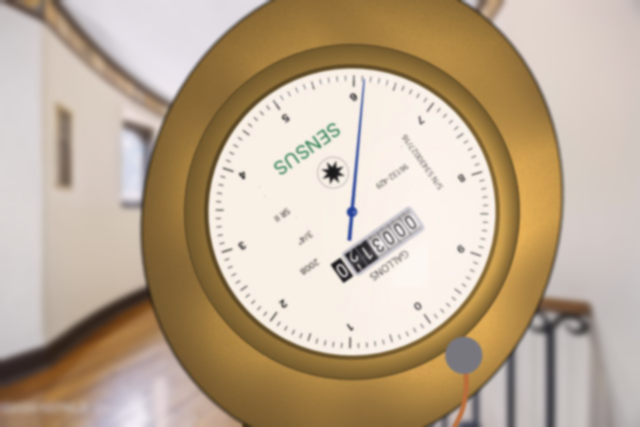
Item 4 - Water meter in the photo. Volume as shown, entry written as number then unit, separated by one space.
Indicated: 3116.1 gal
